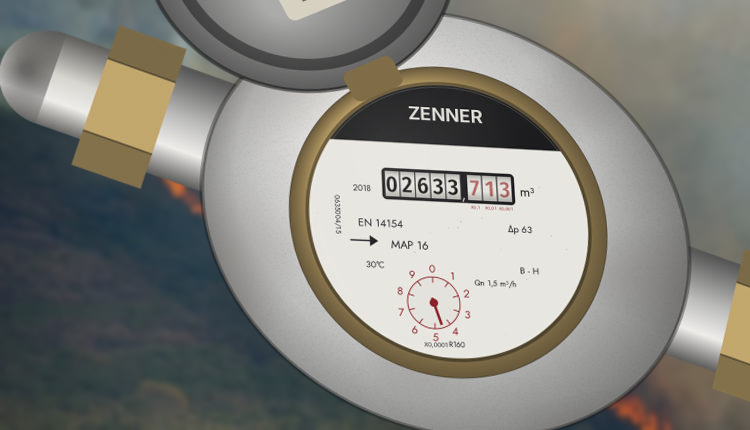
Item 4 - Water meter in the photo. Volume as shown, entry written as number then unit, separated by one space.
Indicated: 2633.7134 m³
